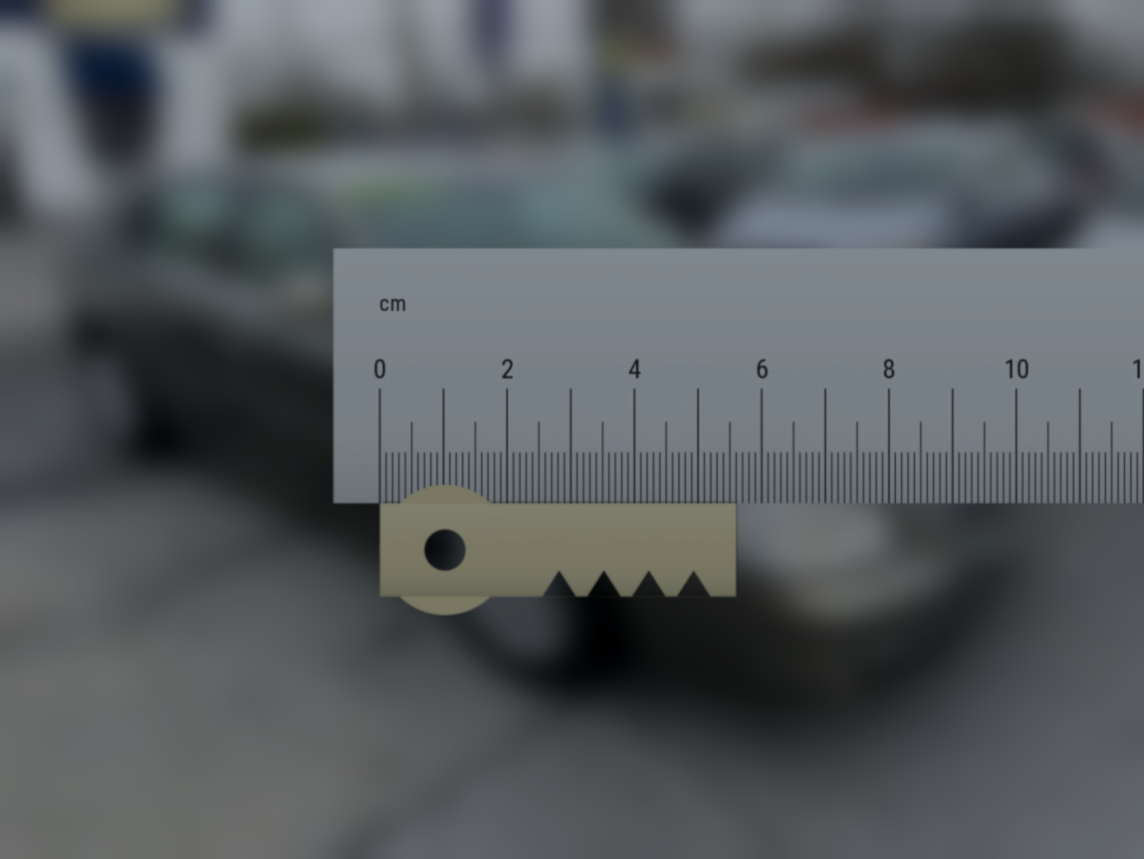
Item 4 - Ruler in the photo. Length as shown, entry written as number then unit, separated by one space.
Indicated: 5.6 cm
